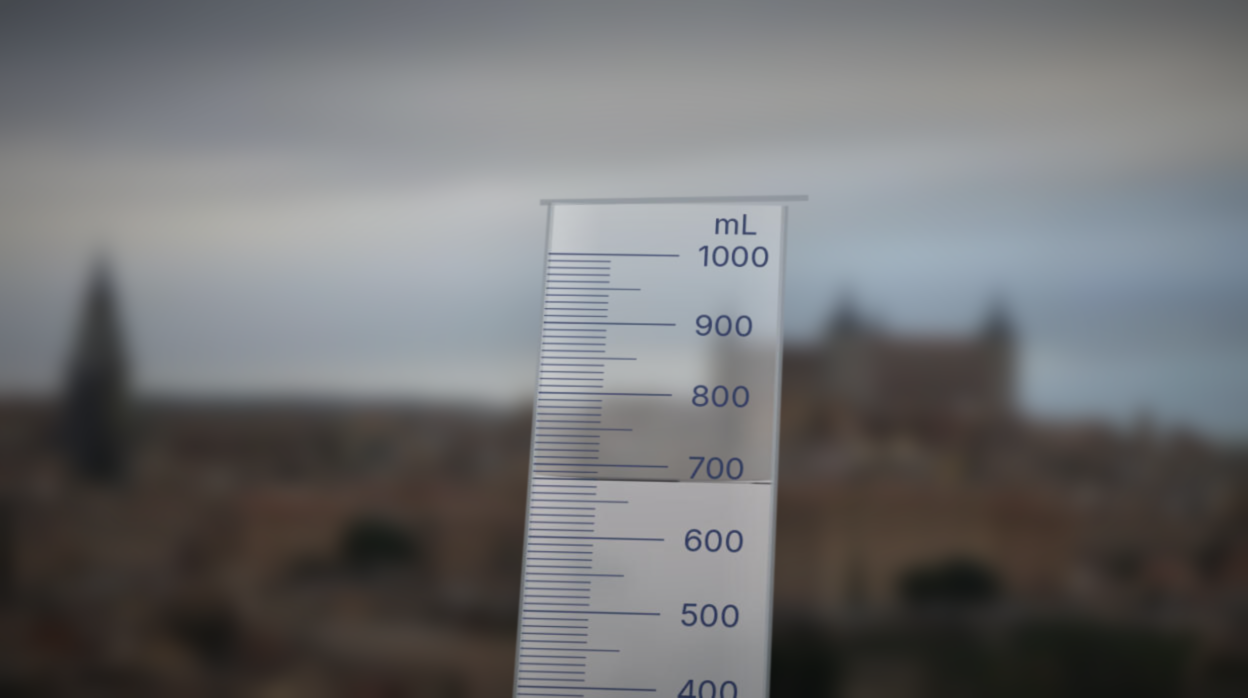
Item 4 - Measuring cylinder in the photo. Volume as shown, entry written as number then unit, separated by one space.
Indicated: 680 mL
